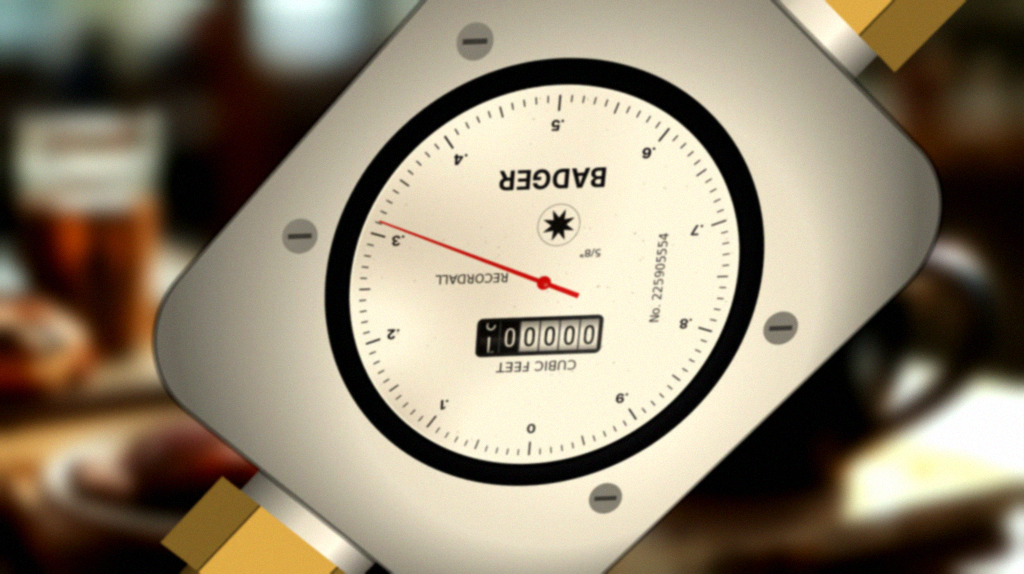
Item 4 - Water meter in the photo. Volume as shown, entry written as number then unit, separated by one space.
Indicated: 1.31 ft³
